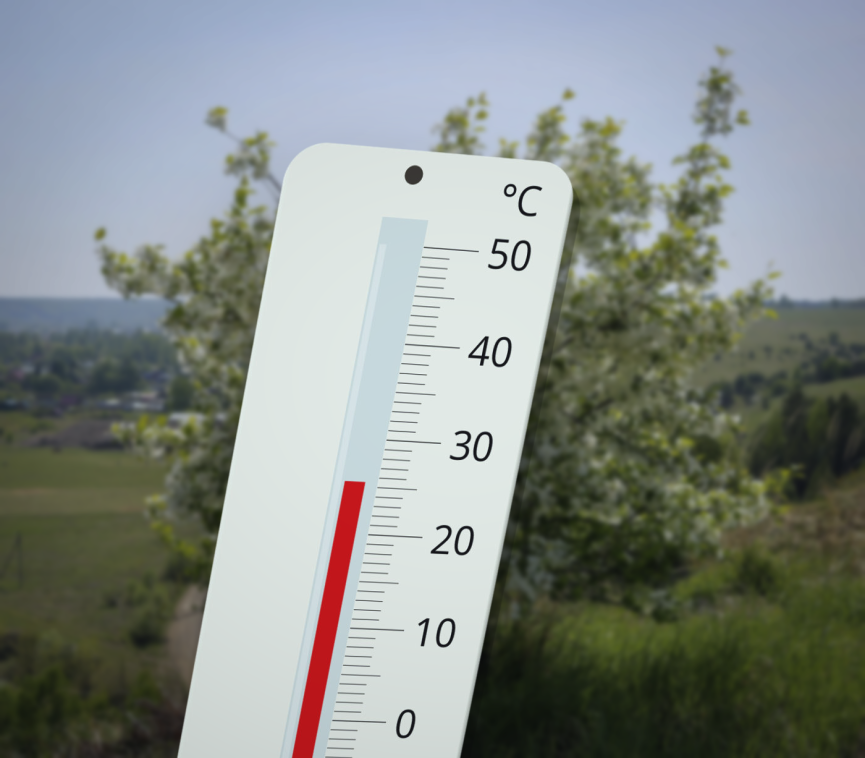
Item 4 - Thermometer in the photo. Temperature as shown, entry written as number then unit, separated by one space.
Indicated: 25.5 °C
